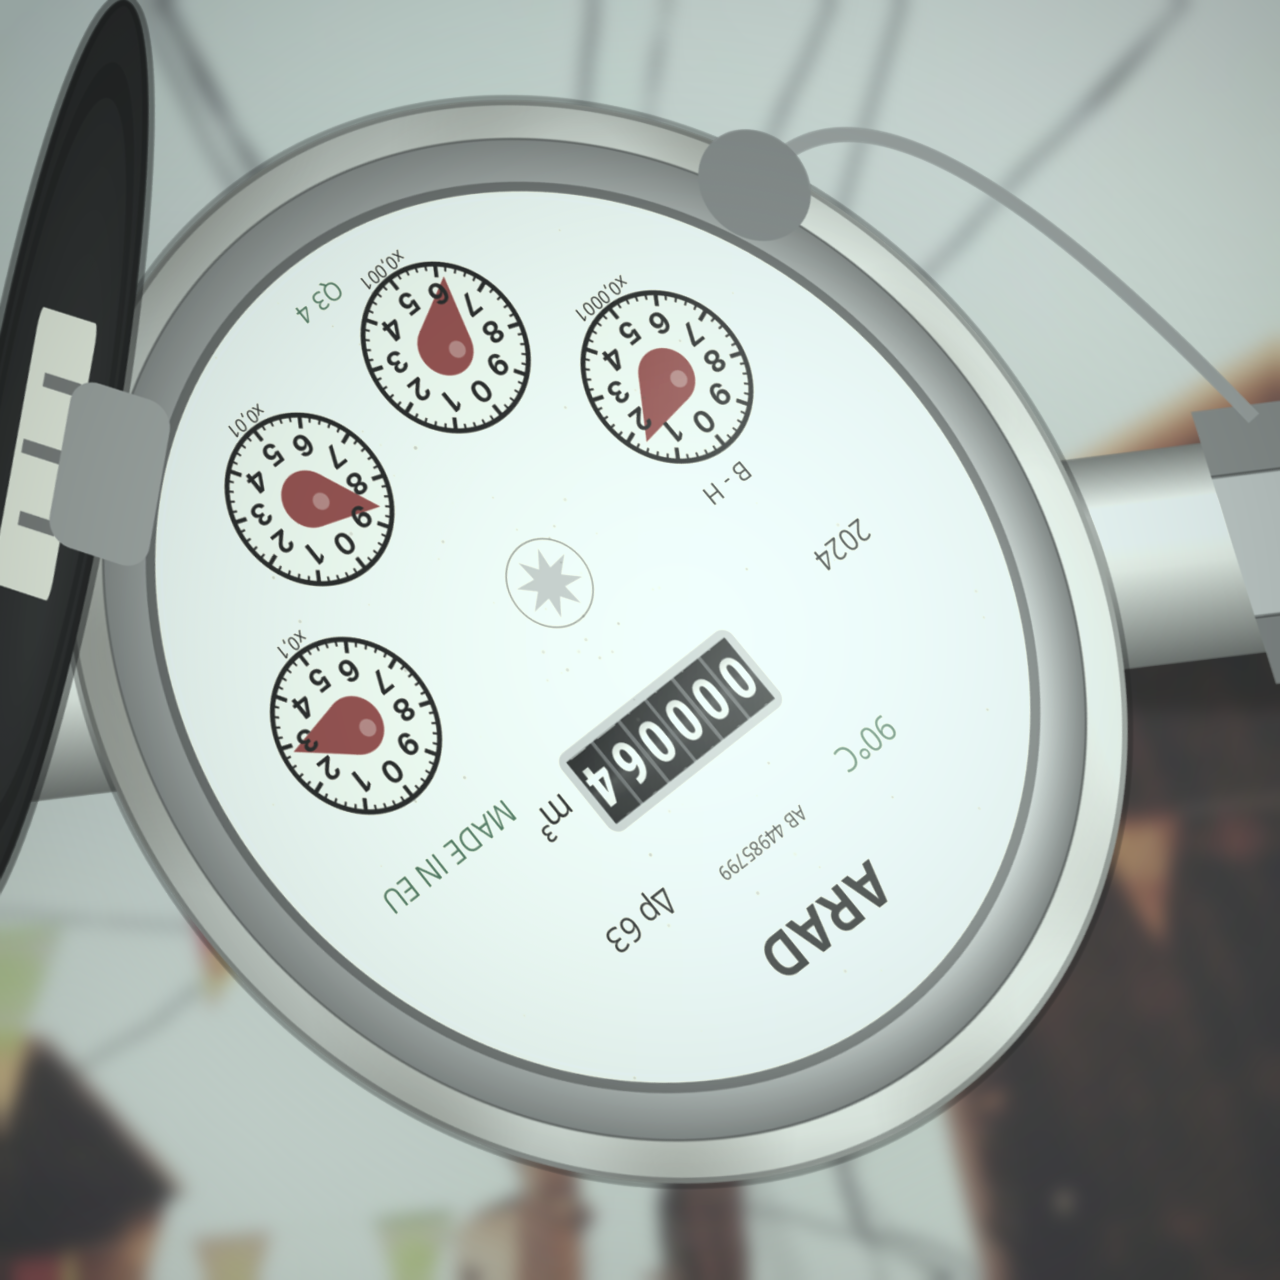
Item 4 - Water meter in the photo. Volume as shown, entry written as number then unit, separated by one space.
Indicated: 64.2861 m³
